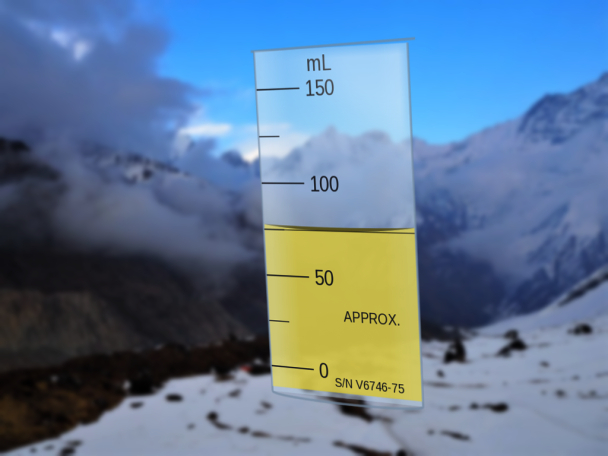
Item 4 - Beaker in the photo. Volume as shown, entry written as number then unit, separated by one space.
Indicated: 75 mL
